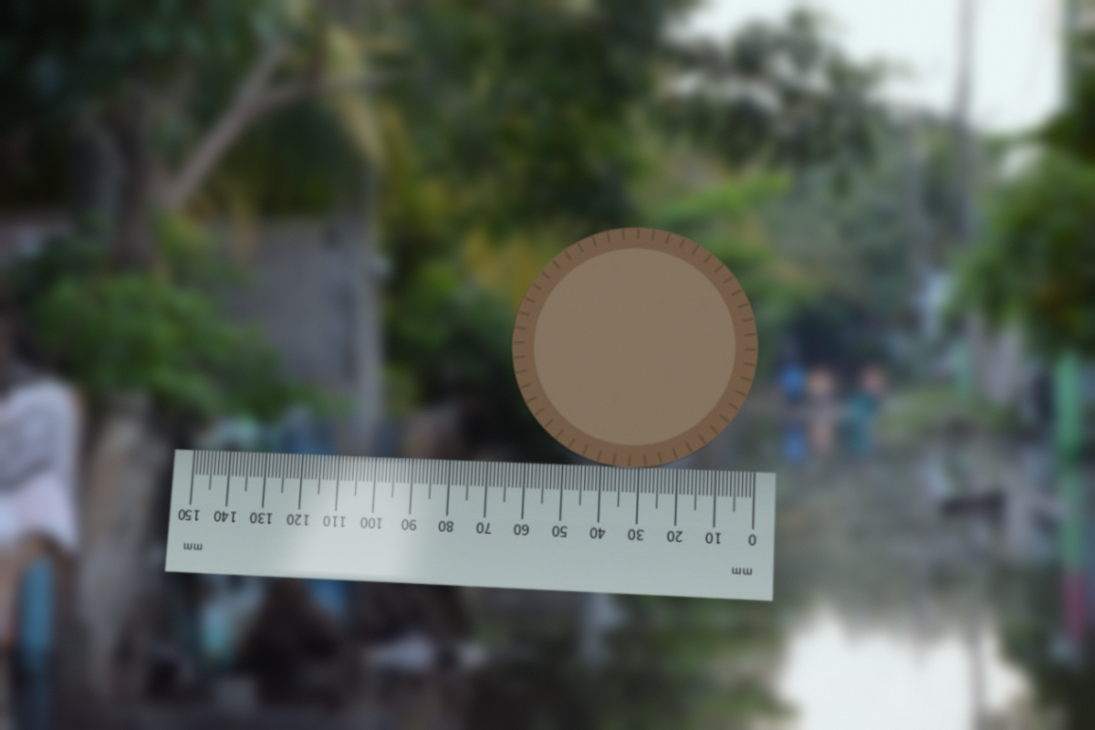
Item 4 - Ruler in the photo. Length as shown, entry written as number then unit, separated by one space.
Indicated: 65 mm
